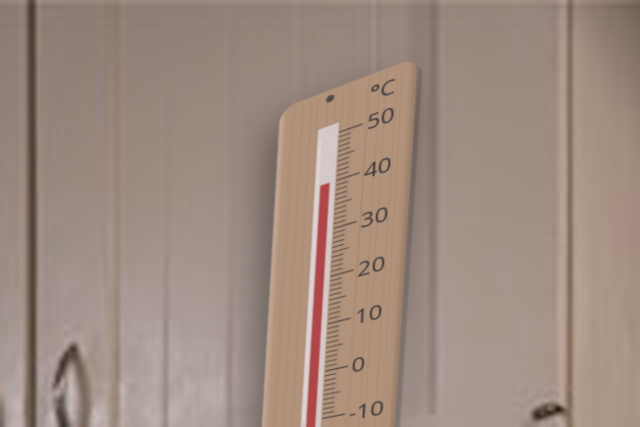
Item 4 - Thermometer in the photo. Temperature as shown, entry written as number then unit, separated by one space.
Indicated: 40 °C
